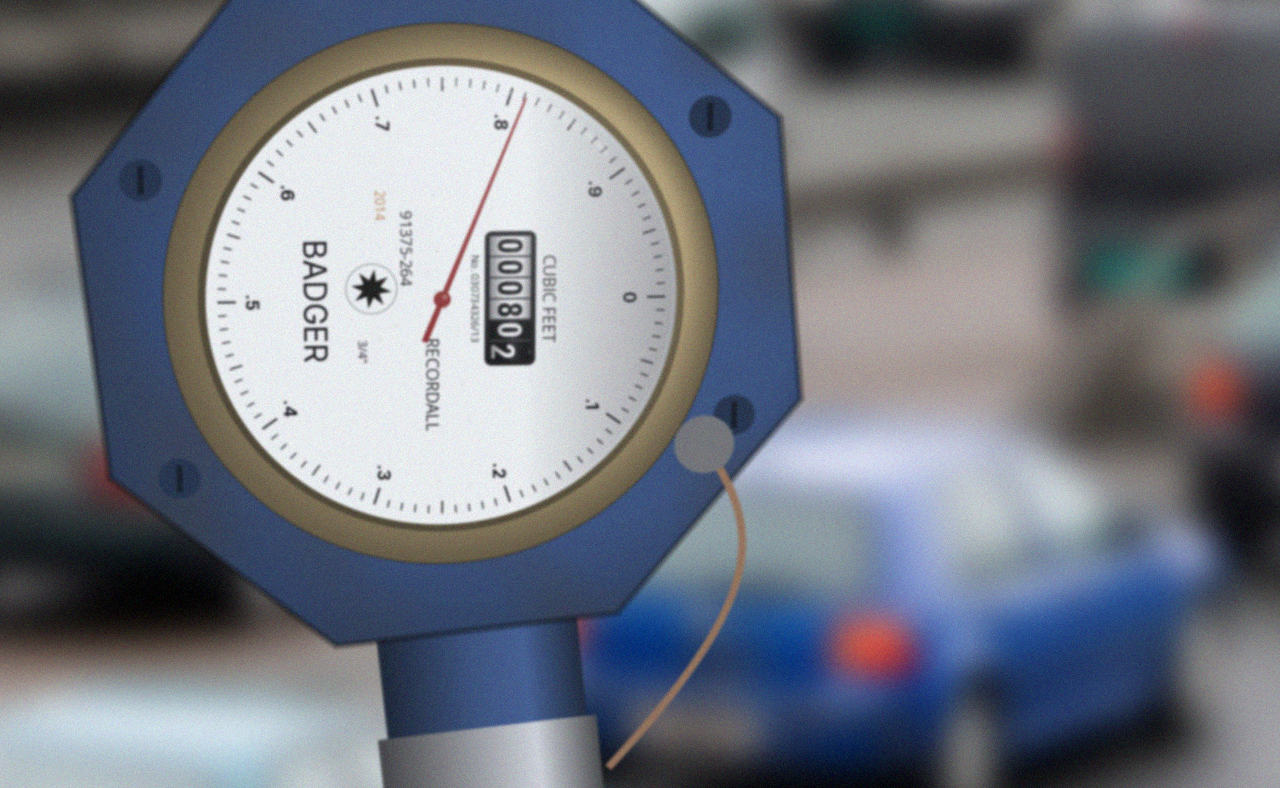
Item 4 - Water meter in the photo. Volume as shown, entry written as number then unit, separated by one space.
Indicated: 801.81 ft³
